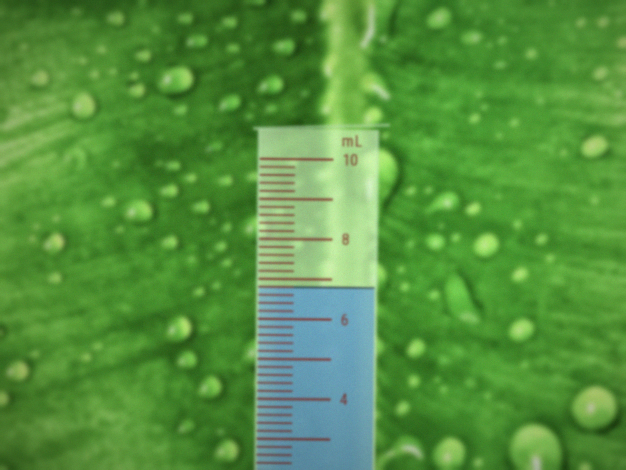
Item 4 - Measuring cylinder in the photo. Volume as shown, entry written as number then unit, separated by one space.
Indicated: 6.8 mL
